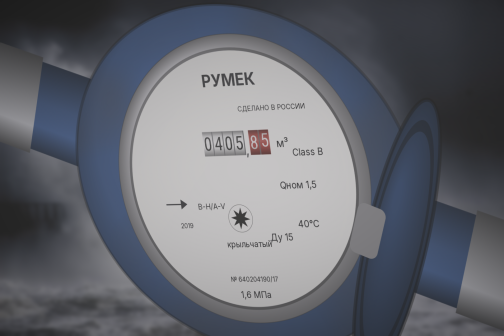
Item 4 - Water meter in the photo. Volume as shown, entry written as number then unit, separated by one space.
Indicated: 405.85 m³
